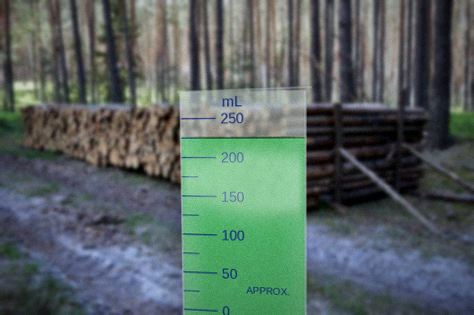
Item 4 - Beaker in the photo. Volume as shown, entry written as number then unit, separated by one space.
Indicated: 225 mL
